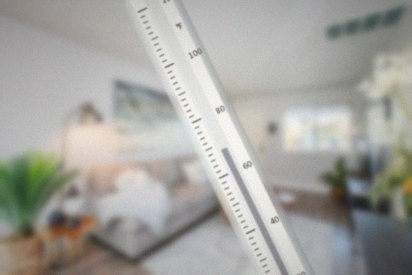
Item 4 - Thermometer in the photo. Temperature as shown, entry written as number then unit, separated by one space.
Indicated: 68 °F
